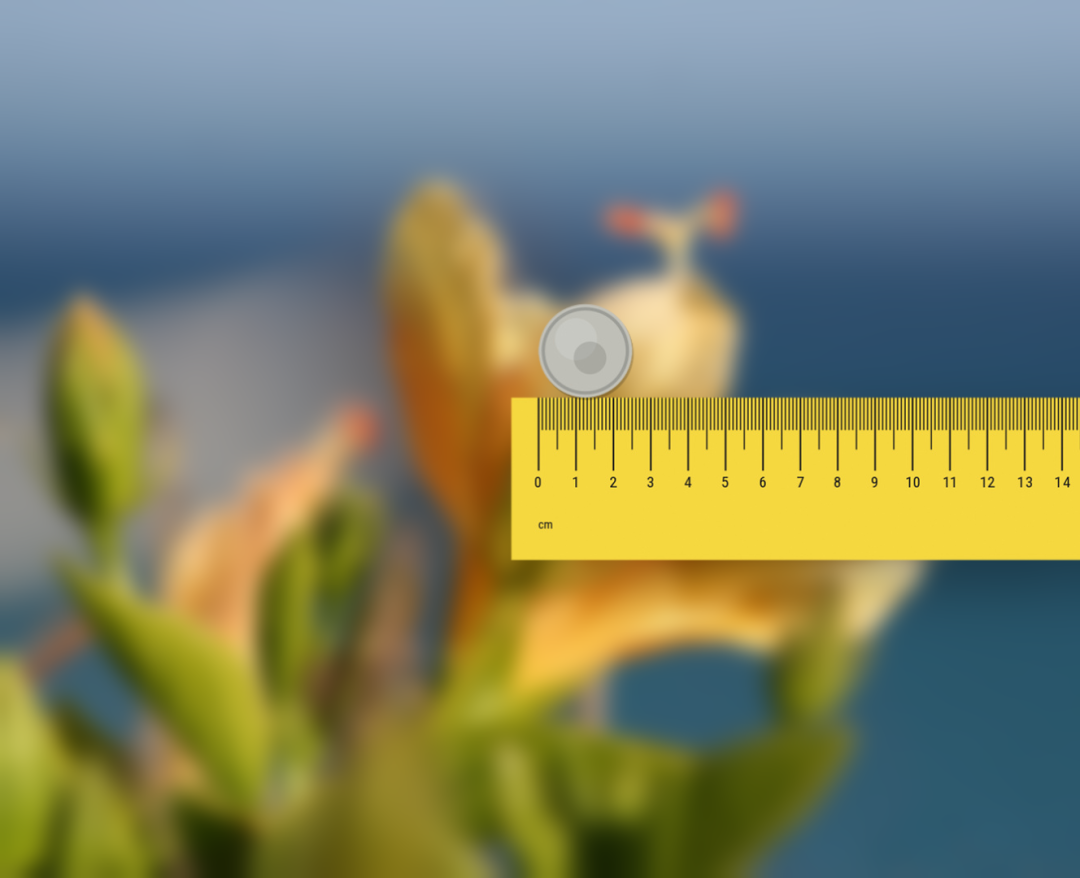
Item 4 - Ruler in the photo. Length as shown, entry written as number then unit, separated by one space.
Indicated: 2.5 cm
